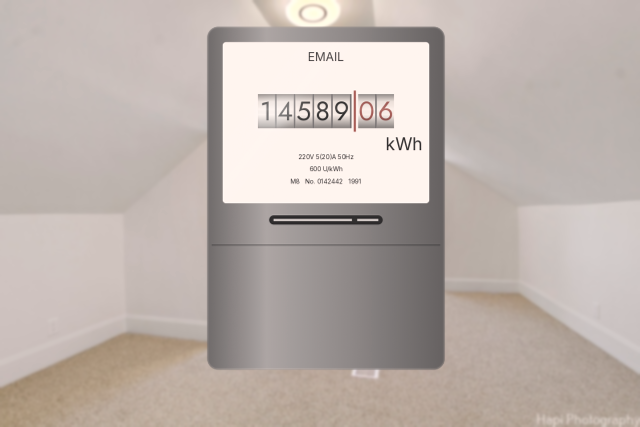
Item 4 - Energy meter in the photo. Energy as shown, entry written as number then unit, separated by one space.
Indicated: 14589.06 kWh
